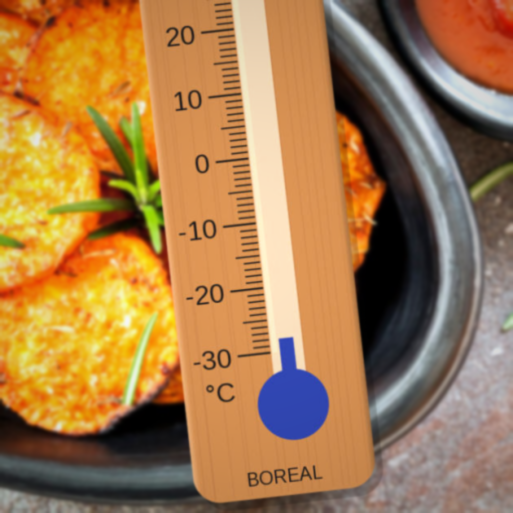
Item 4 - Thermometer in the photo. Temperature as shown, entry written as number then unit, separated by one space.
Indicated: -28 °C
